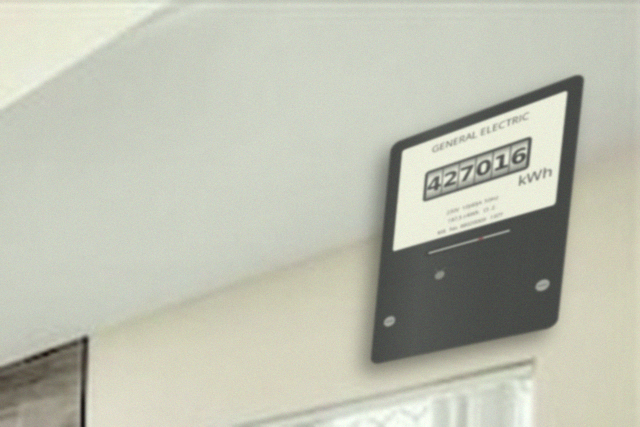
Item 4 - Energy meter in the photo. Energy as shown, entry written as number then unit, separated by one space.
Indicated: 427016 kWh
